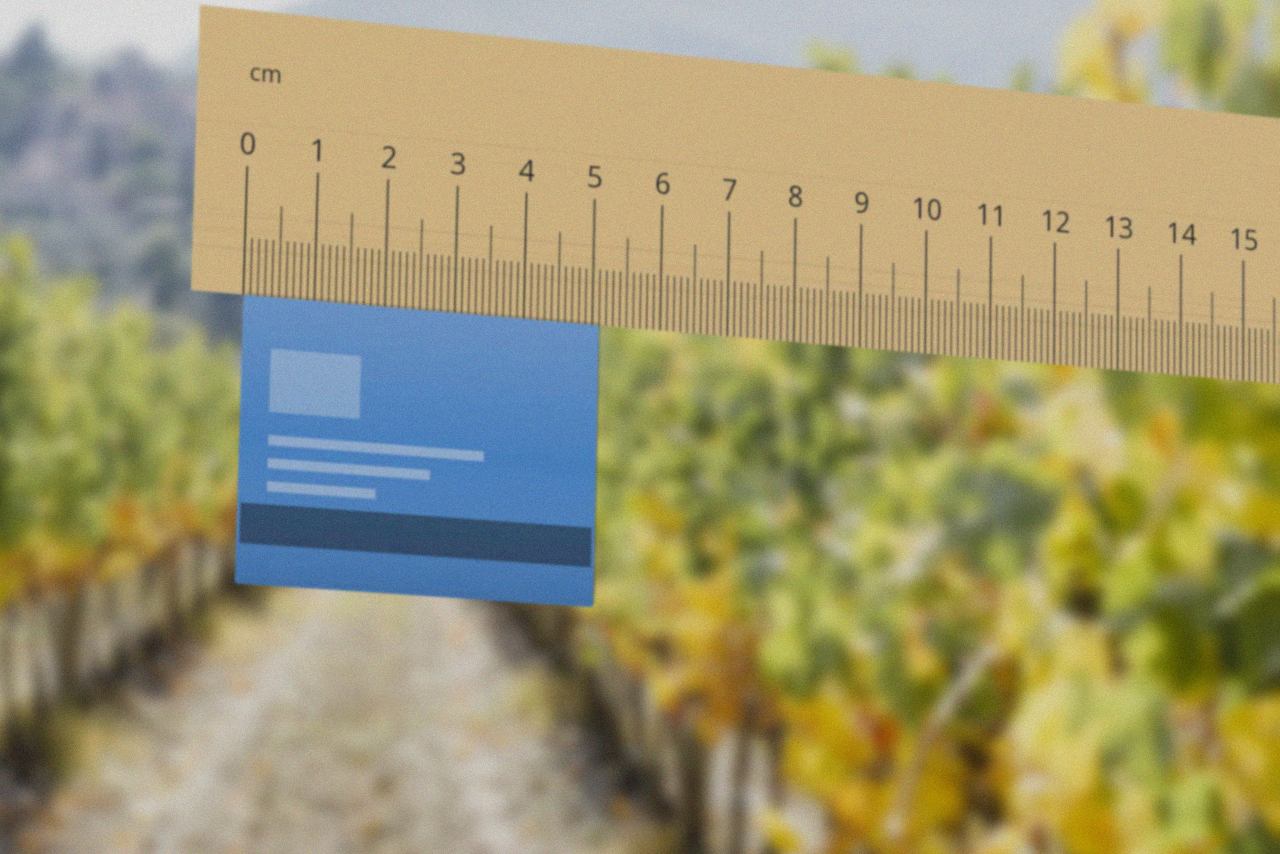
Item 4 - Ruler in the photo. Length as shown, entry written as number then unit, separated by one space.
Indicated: 5.1 cm
